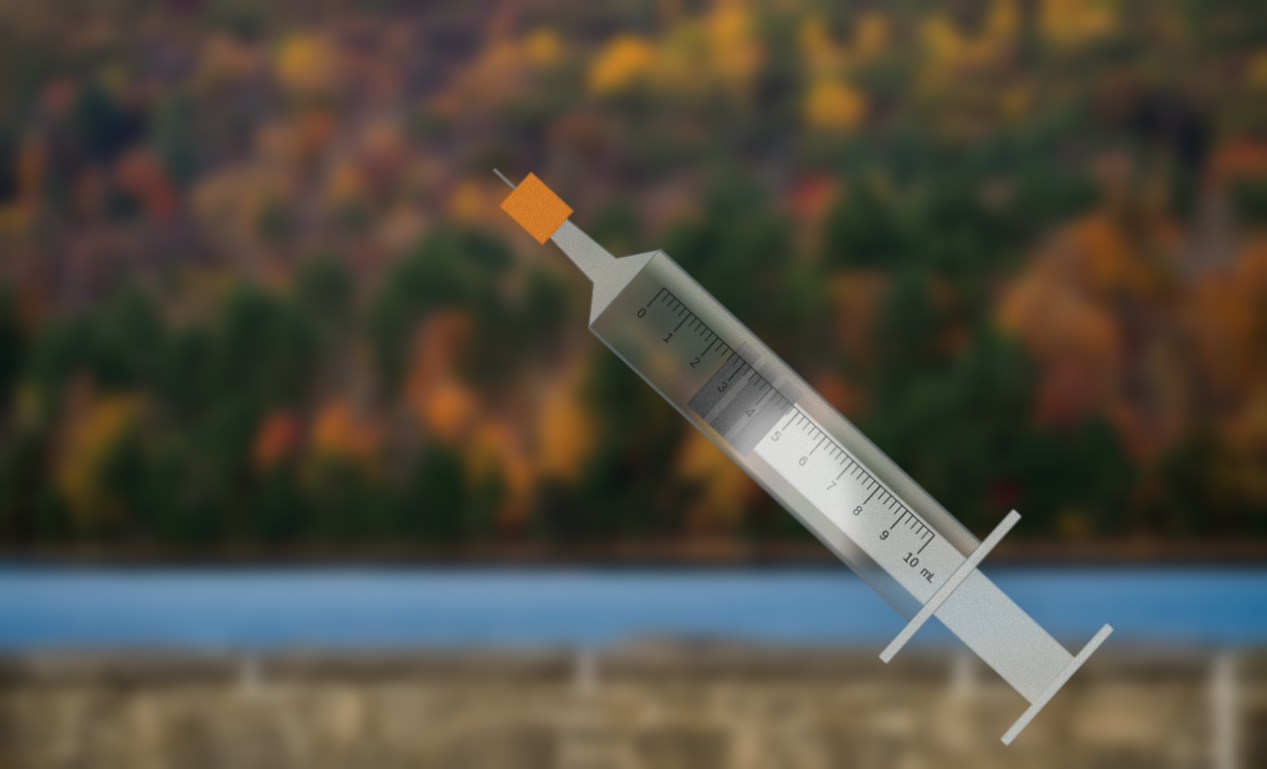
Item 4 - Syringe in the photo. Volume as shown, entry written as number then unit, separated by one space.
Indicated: 2.6 mL
